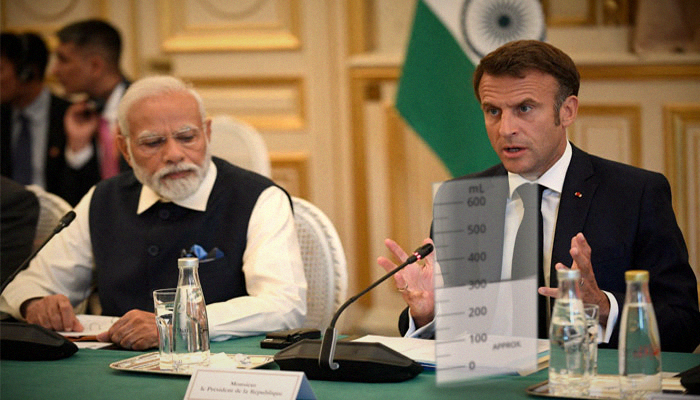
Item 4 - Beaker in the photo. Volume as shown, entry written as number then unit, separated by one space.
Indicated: 300 mL
